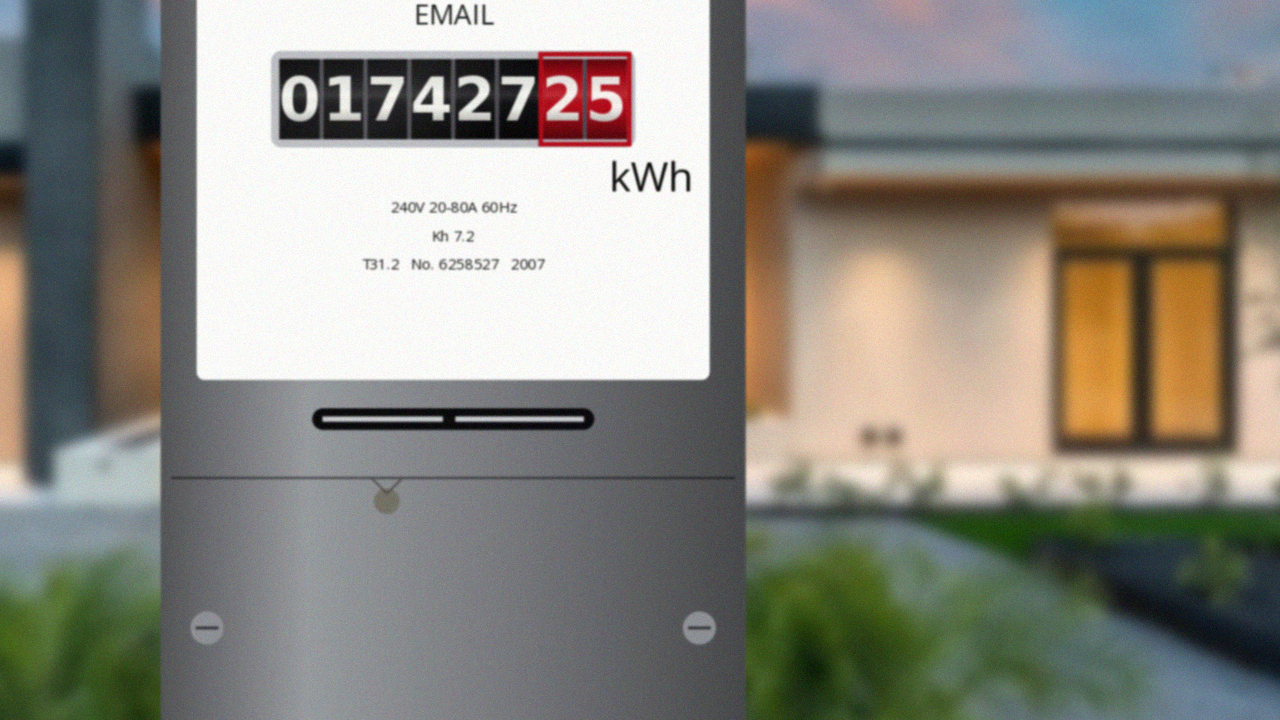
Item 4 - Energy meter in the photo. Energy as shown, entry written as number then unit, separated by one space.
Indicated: 17427.25 kWh
